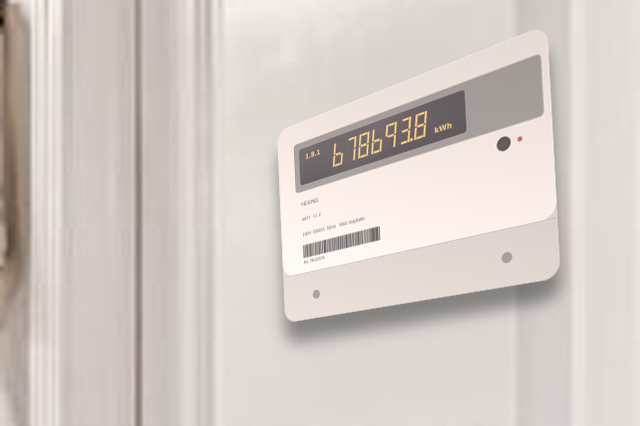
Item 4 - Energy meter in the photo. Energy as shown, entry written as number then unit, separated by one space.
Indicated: 678693.8 kWh
